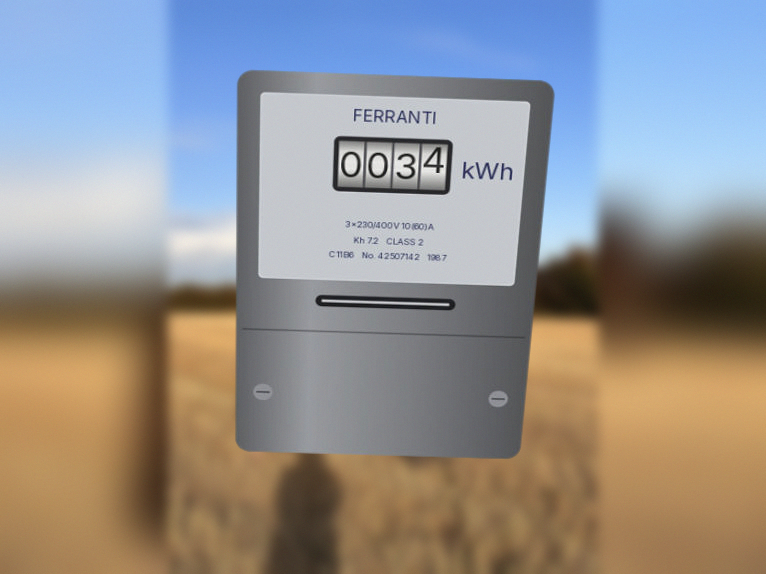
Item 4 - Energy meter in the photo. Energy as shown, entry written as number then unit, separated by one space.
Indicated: 34 kWh
